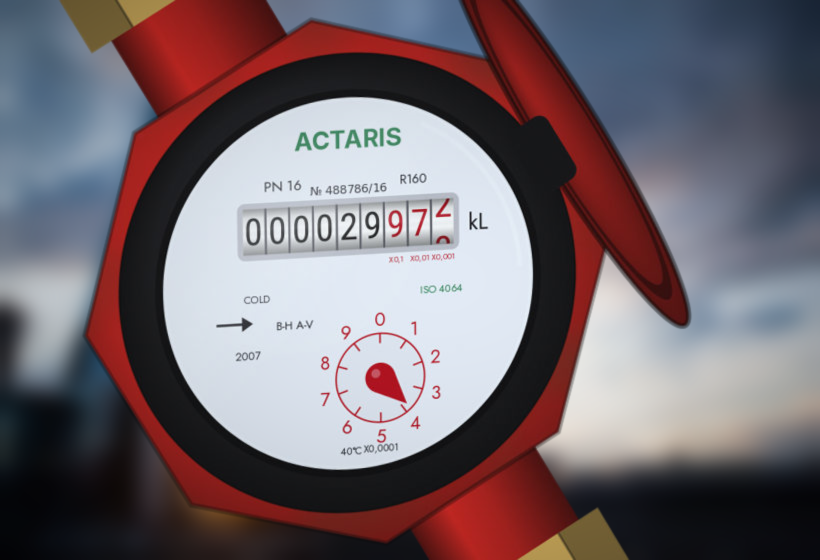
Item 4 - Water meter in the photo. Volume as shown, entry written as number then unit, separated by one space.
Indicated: 29.9723 kL
